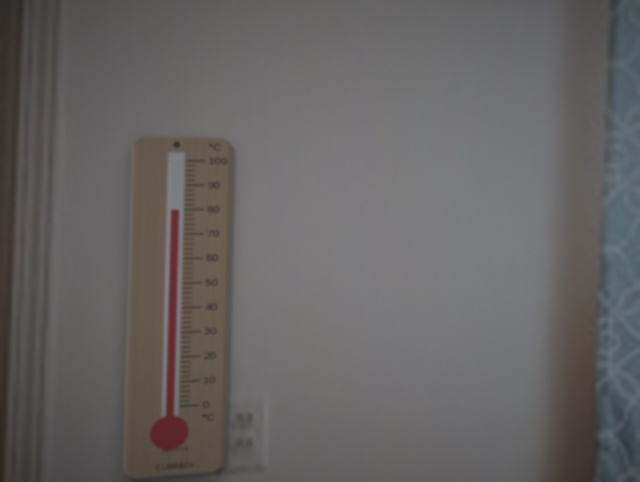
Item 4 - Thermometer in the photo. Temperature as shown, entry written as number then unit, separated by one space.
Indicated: 80 °C
